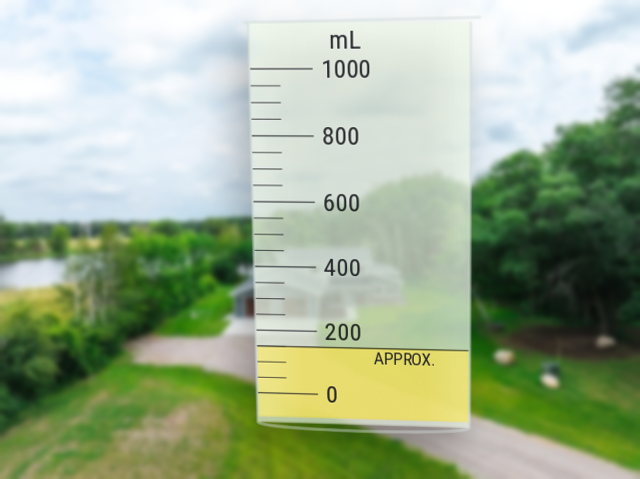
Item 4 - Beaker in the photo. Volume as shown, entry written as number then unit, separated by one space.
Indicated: 150 mL
